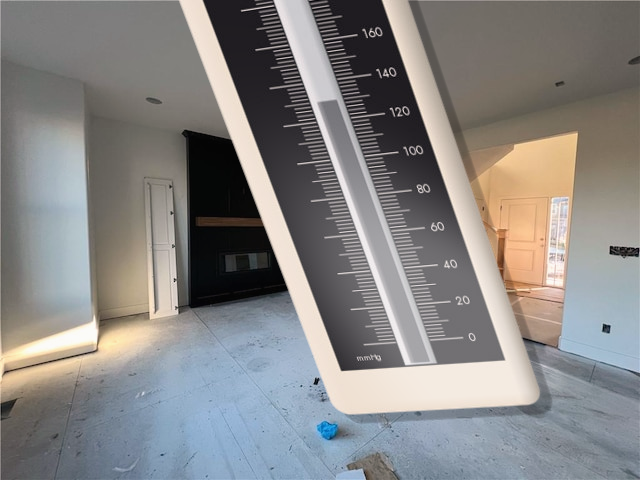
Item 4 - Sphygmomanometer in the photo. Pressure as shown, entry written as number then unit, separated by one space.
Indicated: 130 mmHg
